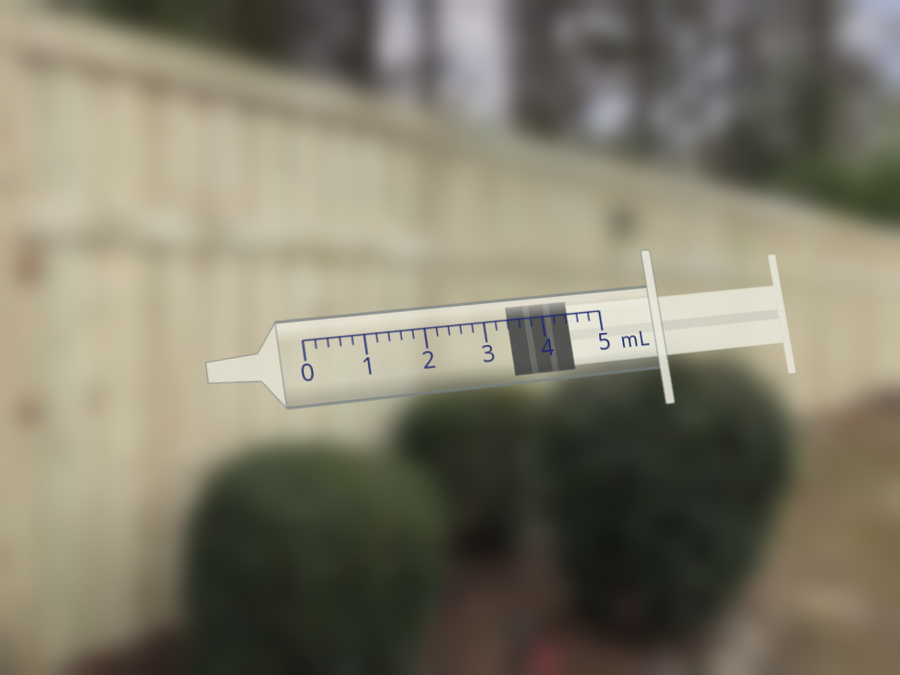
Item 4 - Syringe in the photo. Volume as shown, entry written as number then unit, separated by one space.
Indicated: 3.4 mL
